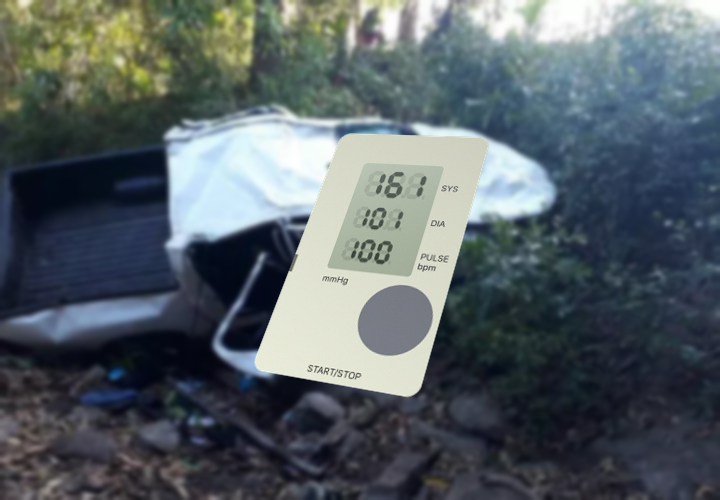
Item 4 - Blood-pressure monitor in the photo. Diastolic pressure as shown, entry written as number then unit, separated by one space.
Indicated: 101 mmHg
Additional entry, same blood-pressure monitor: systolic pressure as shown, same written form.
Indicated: 161 mmHg
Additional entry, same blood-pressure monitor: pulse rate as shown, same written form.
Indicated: 100 bpm
